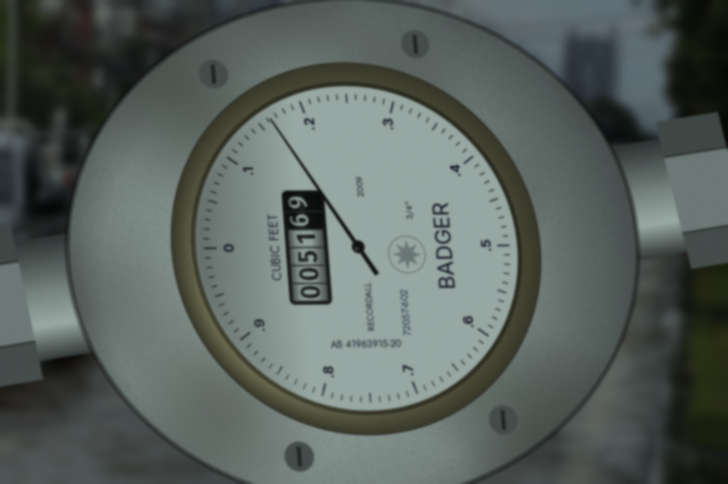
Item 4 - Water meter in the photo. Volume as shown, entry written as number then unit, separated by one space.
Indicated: 5169.16 ft³
